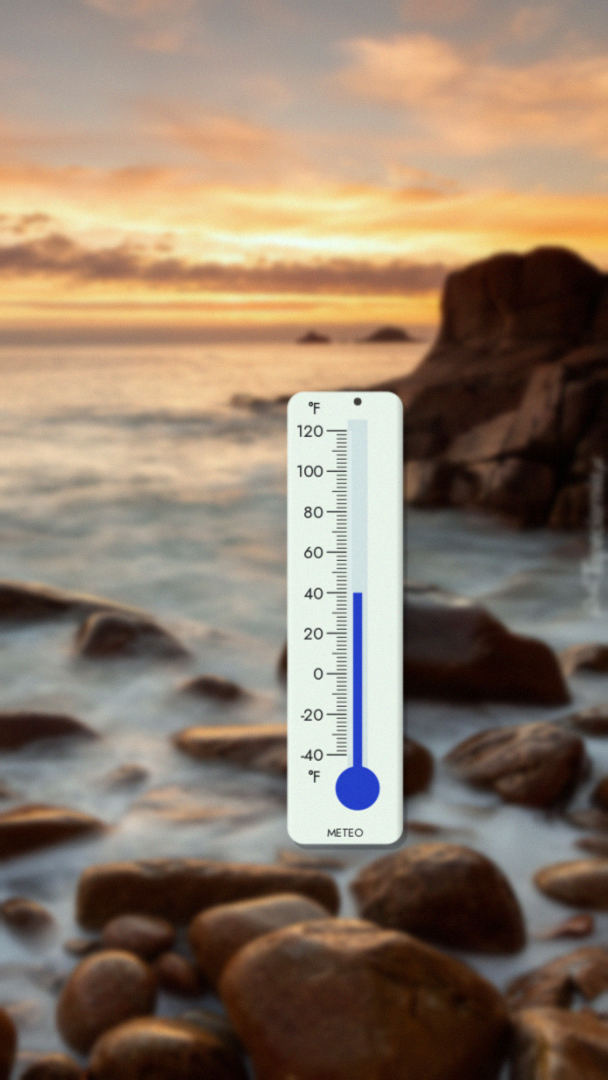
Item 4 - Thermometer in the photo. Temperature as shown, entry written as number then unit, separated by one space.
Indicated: 40 °F
